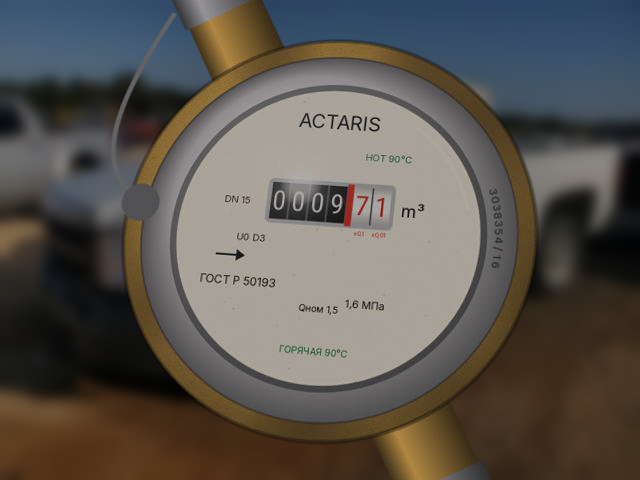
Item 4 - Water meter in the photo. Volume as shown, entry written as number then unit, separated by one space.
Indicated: 9.71 m³
